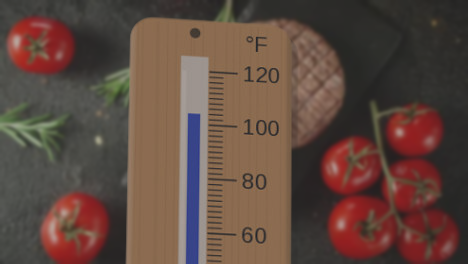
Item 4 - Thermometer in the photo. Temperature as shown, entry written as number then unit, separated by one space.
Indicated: 104 °F
